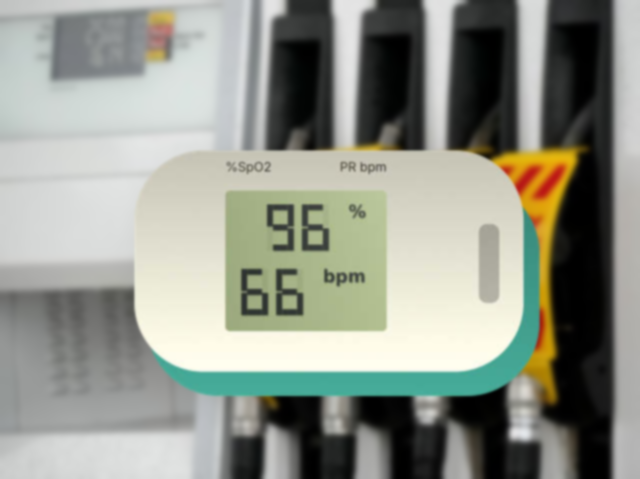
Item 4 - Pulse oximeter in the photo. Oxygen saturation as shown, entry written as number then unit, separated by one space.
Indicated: 96 %
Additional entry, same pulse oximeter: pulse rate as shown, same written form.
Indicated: 66 bpm
